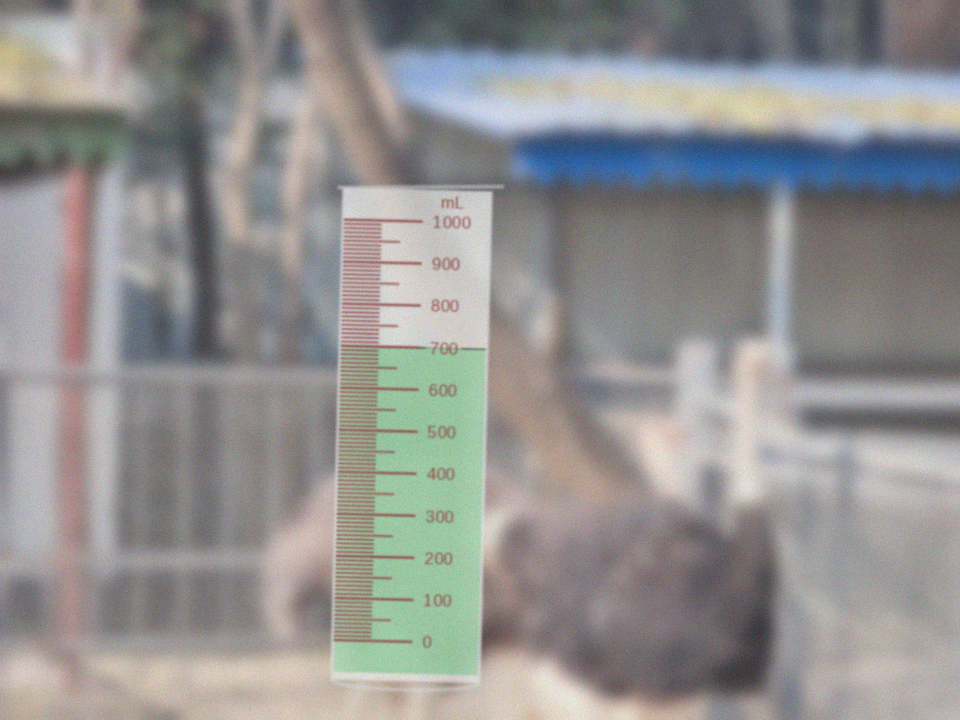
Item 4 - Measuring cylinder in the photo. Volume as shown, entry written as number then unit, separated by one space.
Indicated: 700 mL
